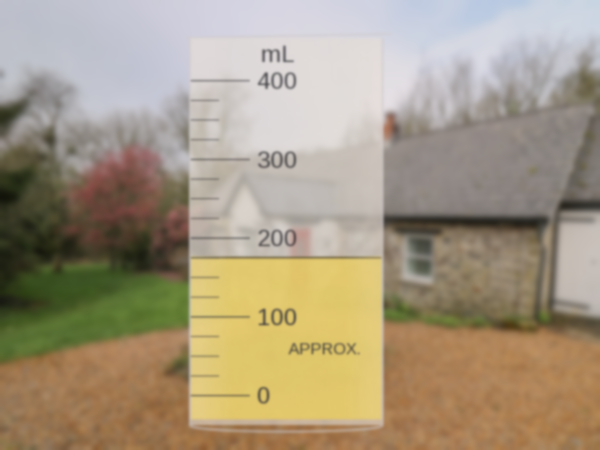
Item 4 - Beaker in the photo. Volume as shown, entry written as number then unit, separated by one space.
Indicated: 175 mL
